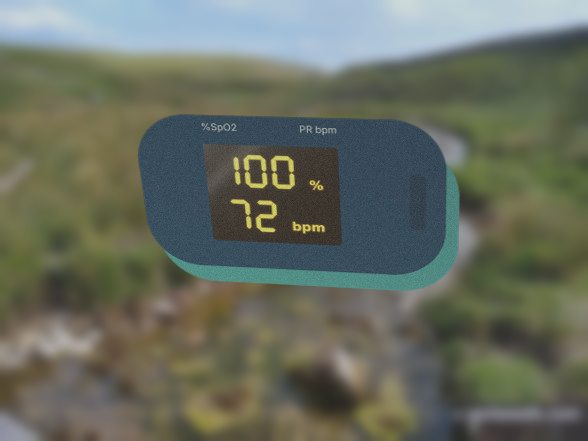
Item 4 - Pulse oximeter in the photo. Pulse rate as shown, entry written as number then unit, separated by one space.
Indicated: 72 bpm
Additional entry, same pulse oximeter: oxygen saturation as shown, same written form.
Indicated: 100 %
